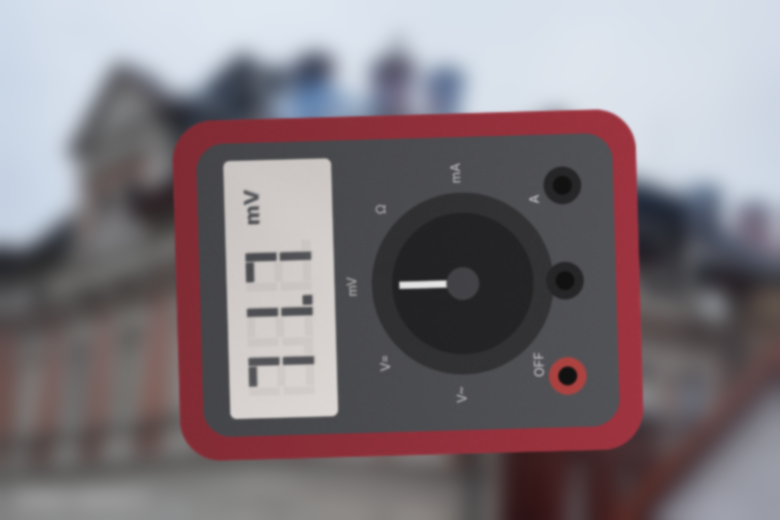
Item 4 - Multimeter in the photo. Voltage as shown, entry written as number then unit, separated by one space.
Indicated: 71.7 mV
